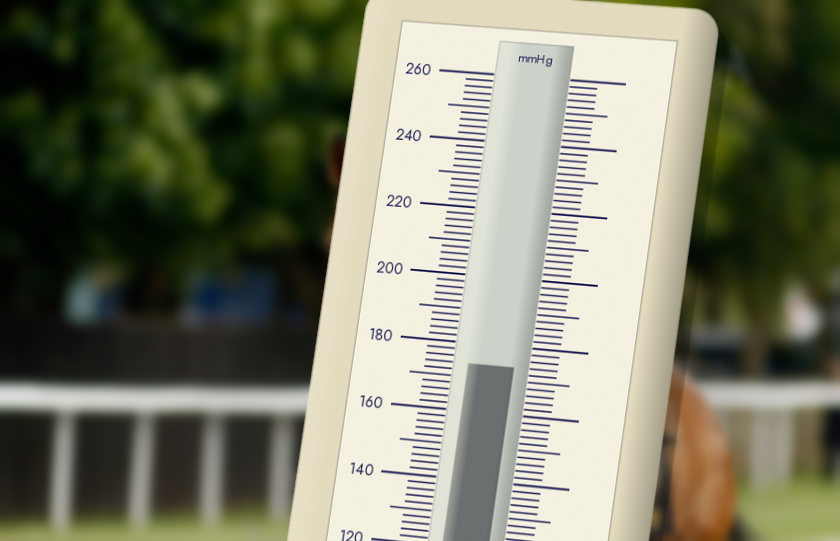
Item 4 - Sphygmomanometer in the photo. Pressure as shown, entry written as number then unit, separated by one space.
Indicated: 174 mmHg
